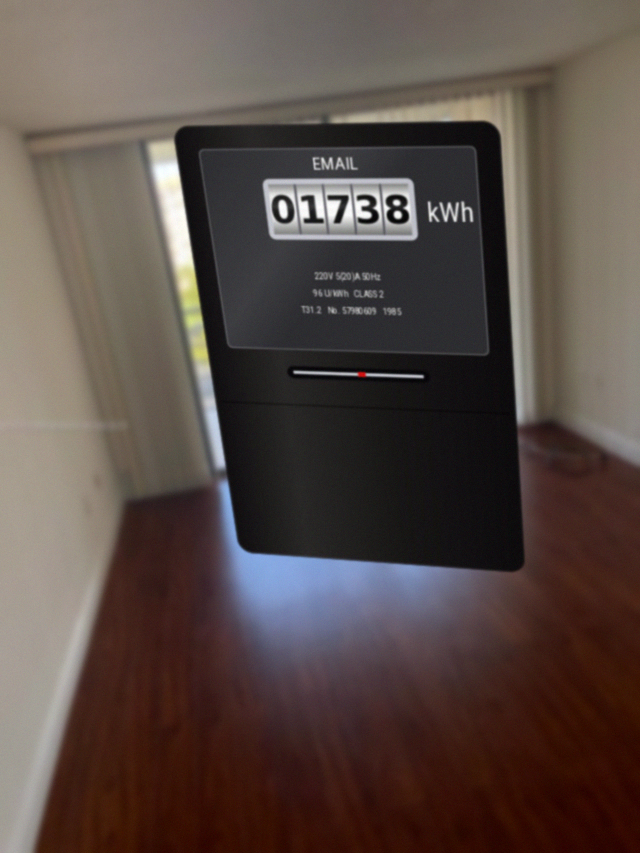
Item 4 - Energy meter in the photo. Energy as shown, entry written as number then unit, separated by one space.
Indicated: 1738 kWh
